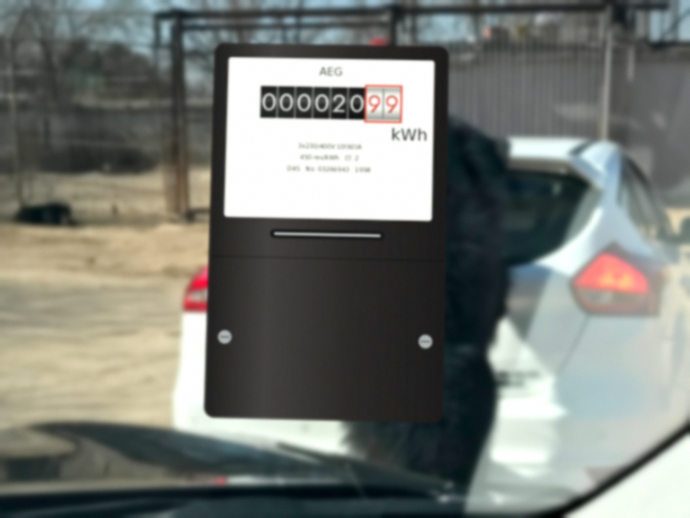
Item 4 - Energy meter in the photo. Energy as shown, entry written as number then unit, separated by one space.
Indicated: 20.99 kWh
